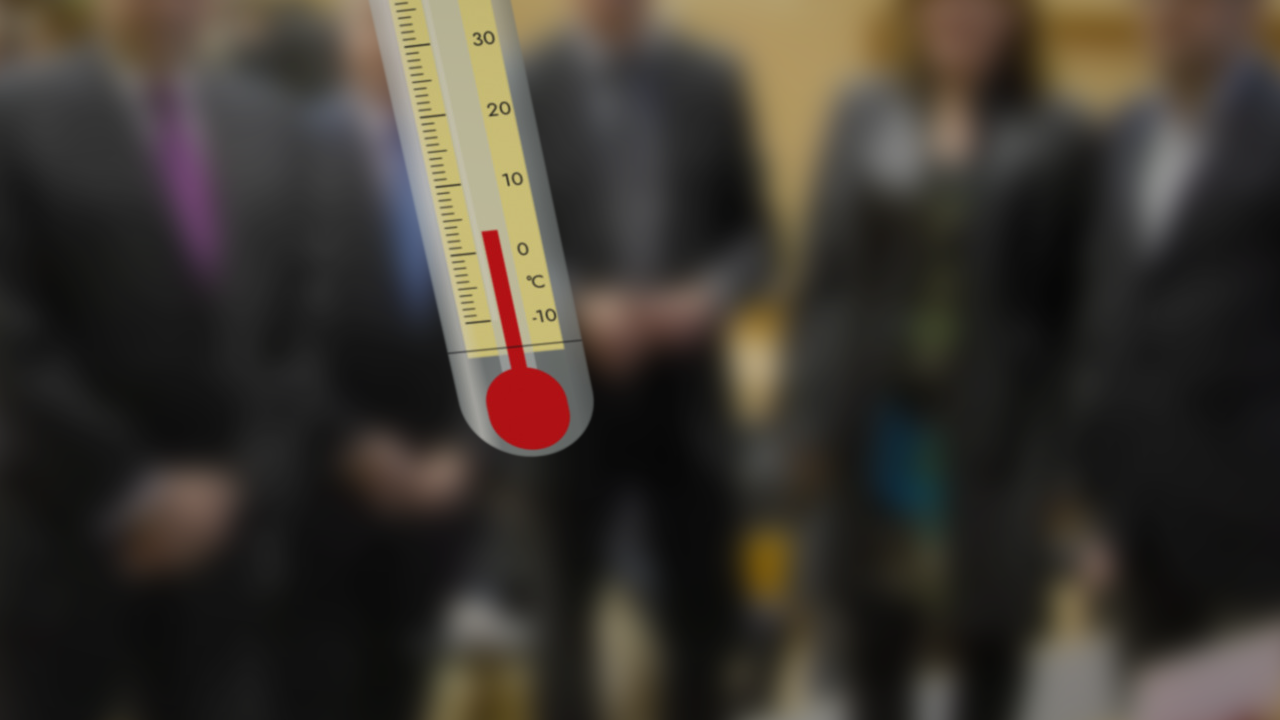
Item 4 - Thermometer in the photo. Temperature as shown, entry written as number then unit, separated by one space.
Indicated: 3 °C
